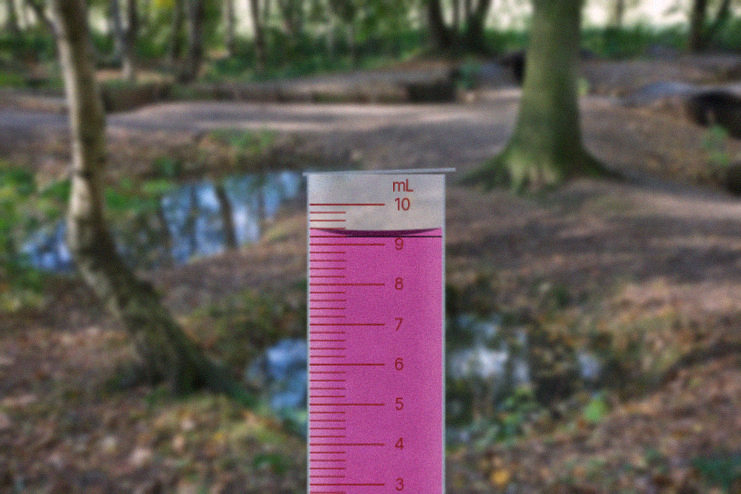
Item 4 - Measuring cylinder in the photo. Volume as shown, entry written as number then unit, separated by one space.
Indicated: 9.2 mL
